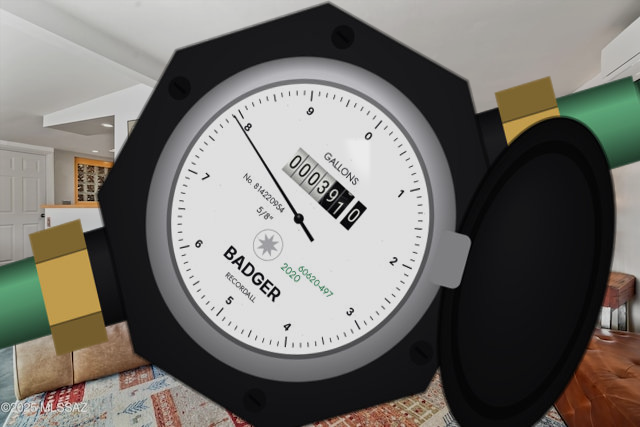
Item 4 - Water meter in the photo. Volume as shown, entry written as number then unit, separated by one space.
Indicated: 3907.9 gal
